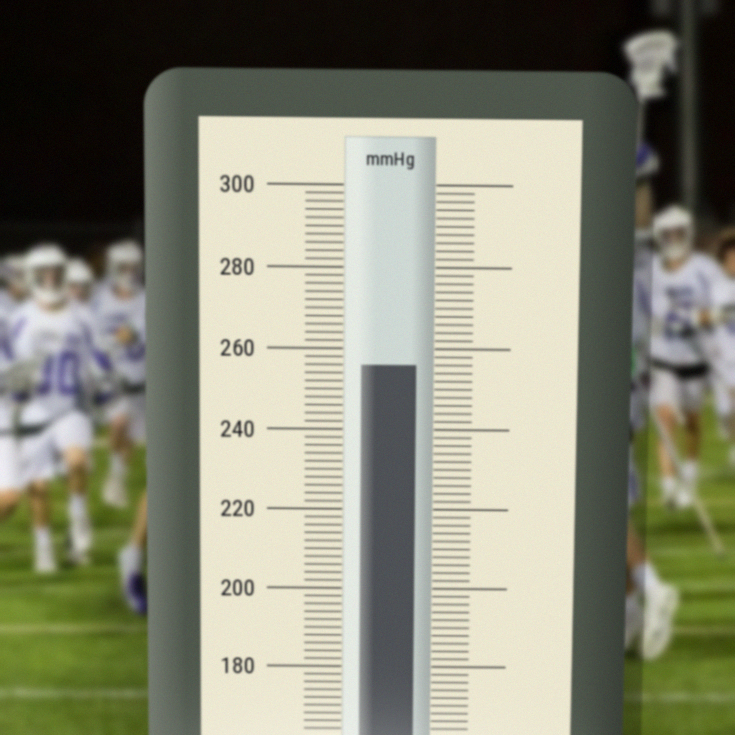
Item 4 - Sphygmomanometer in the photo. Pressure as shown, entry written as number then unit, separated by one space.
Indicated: 256 mmHg
